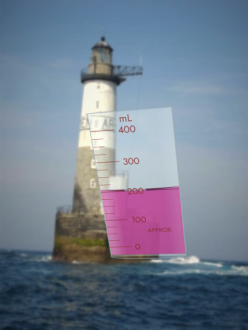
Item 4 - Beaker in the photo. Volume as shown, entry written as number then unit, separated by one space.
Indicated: 200 mL
